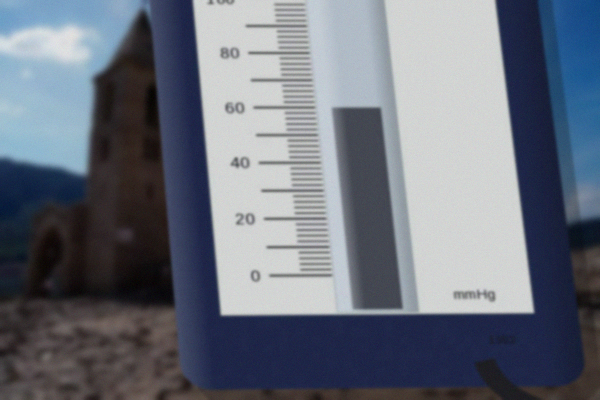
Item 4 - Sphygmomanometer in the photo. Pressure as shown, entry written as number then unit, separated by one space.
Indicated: 60 mmHg
